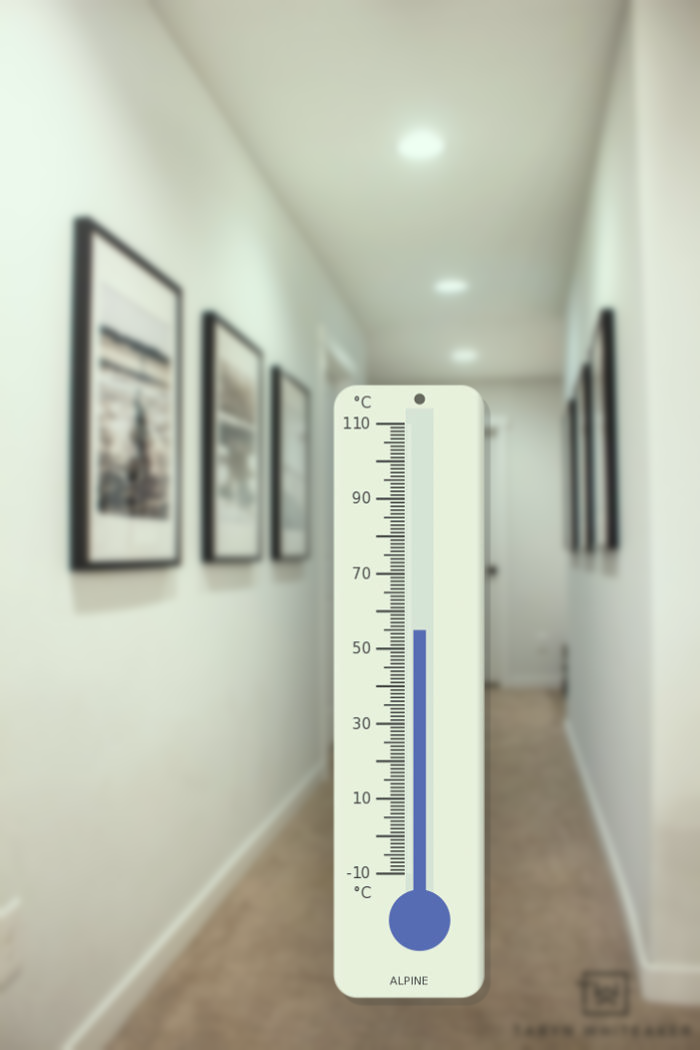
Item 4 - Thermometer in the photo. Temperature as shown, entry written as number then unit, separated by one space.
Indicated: 55 °C
